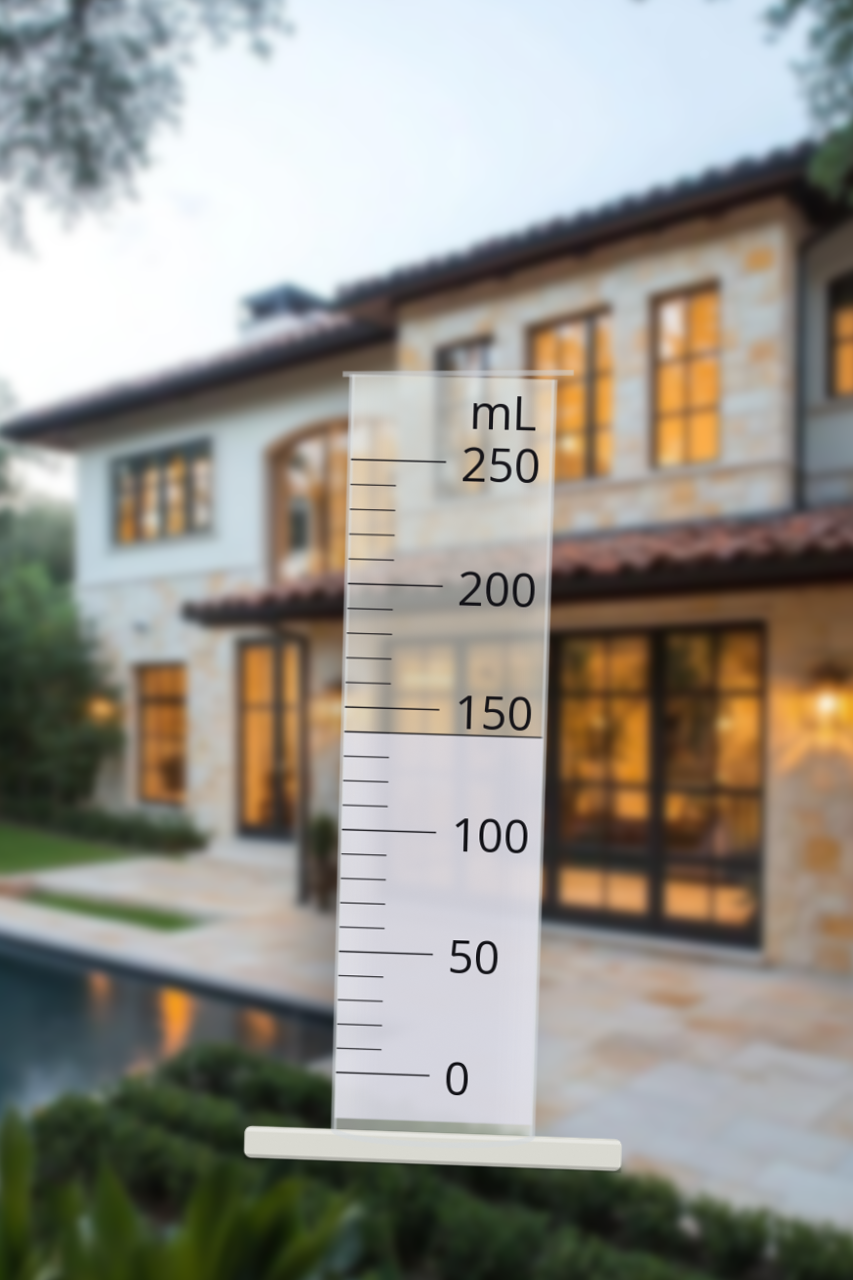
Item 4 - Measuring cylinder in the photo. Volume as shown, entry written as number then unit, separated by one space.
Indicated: 140 mL
